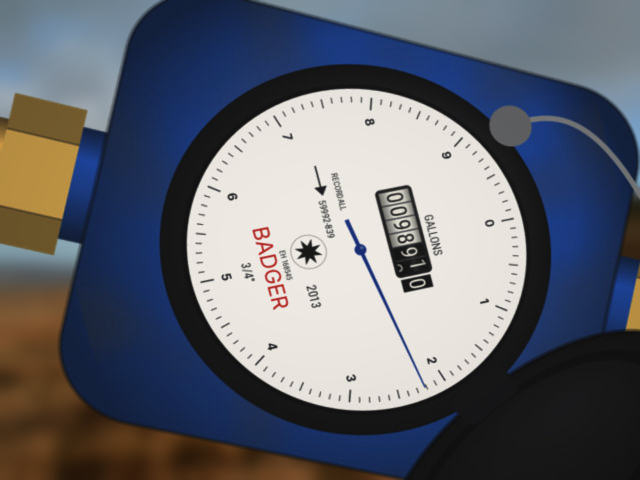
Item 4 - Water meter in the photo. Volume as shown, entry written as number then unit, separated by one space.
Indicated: 98912.2 gal
